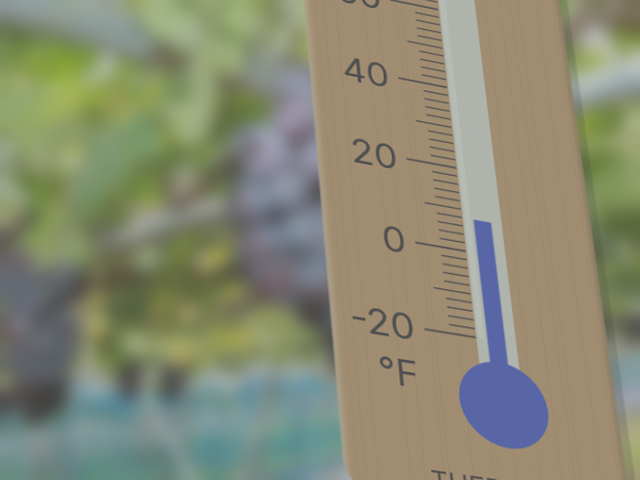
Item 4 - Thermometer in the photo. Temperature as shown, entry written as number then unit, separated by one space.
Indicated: 8 °F
